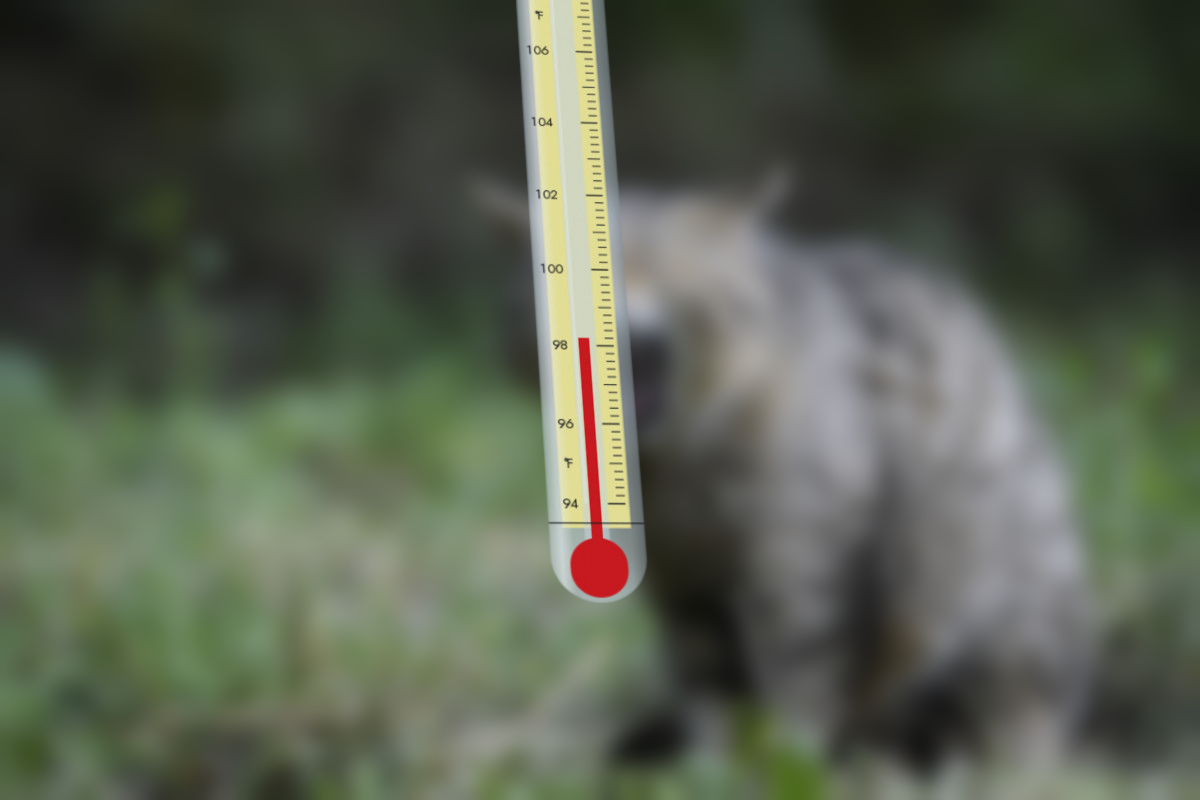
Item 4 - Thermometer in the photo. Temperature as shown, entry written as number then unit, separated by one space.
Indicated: 98.2 °F
